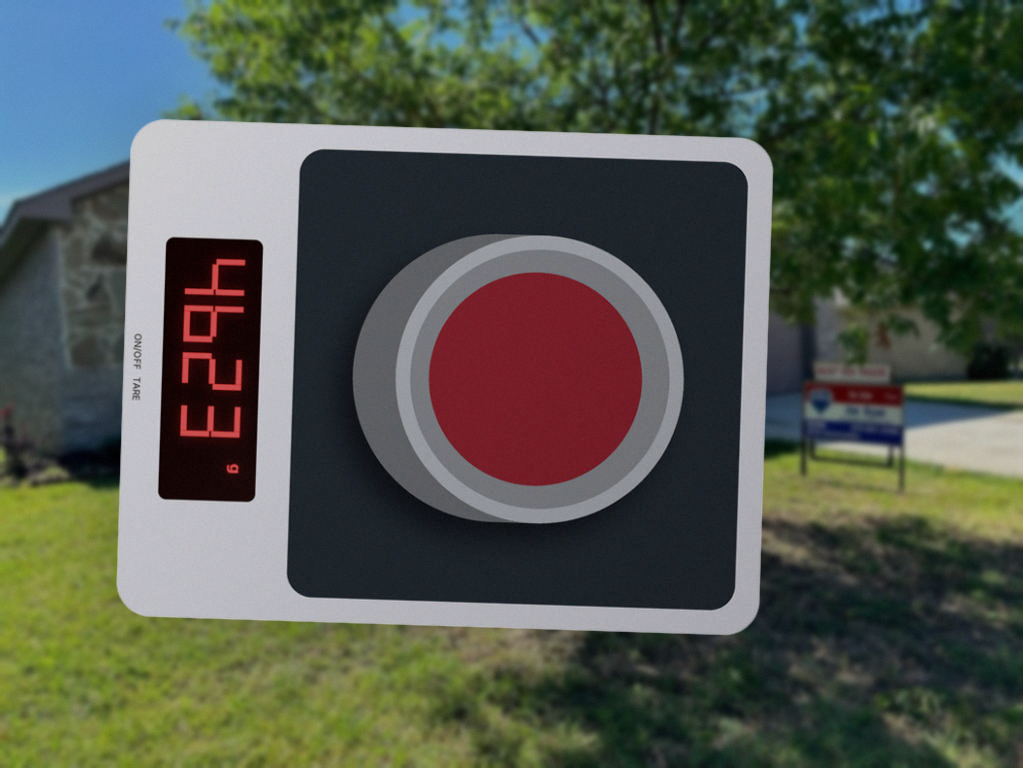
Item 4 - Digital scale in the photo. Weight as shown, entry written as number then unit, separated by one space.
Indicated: 4623 g
